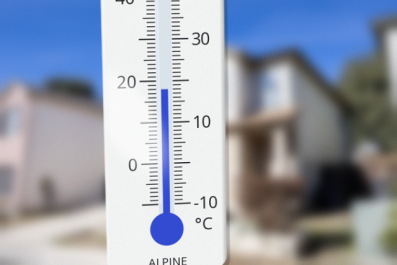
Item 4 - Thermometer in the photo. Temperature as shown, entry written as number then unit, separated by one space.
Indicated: 18 °C
